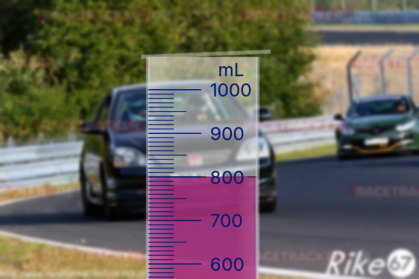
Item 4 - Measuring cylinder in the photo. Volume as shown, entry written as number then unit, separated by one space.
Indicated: 800 mL
